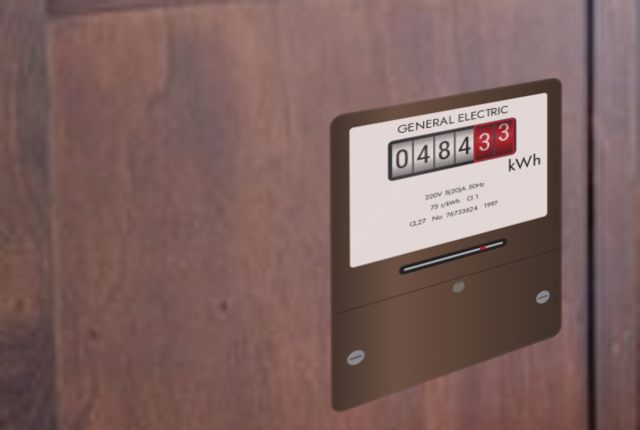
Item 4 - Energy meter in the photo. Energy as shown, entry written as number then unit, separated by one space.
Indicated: 484.33 kWh
